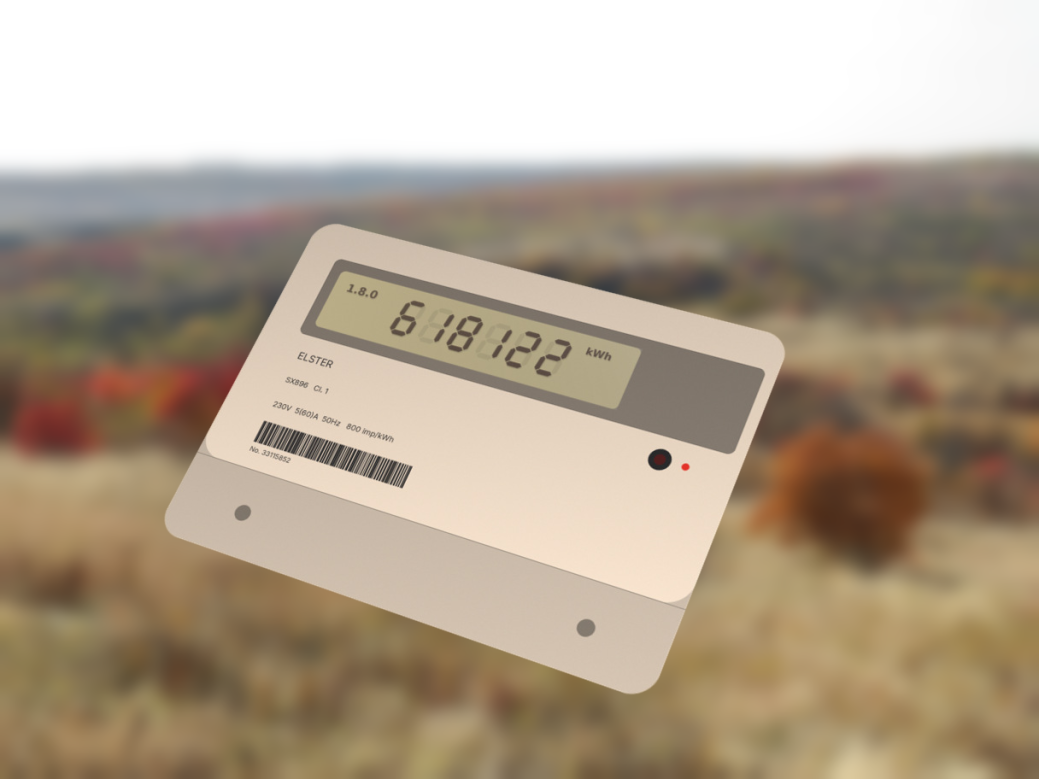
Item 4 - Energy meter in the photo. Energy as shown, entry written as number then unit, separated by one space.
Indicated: 618122 kWh
